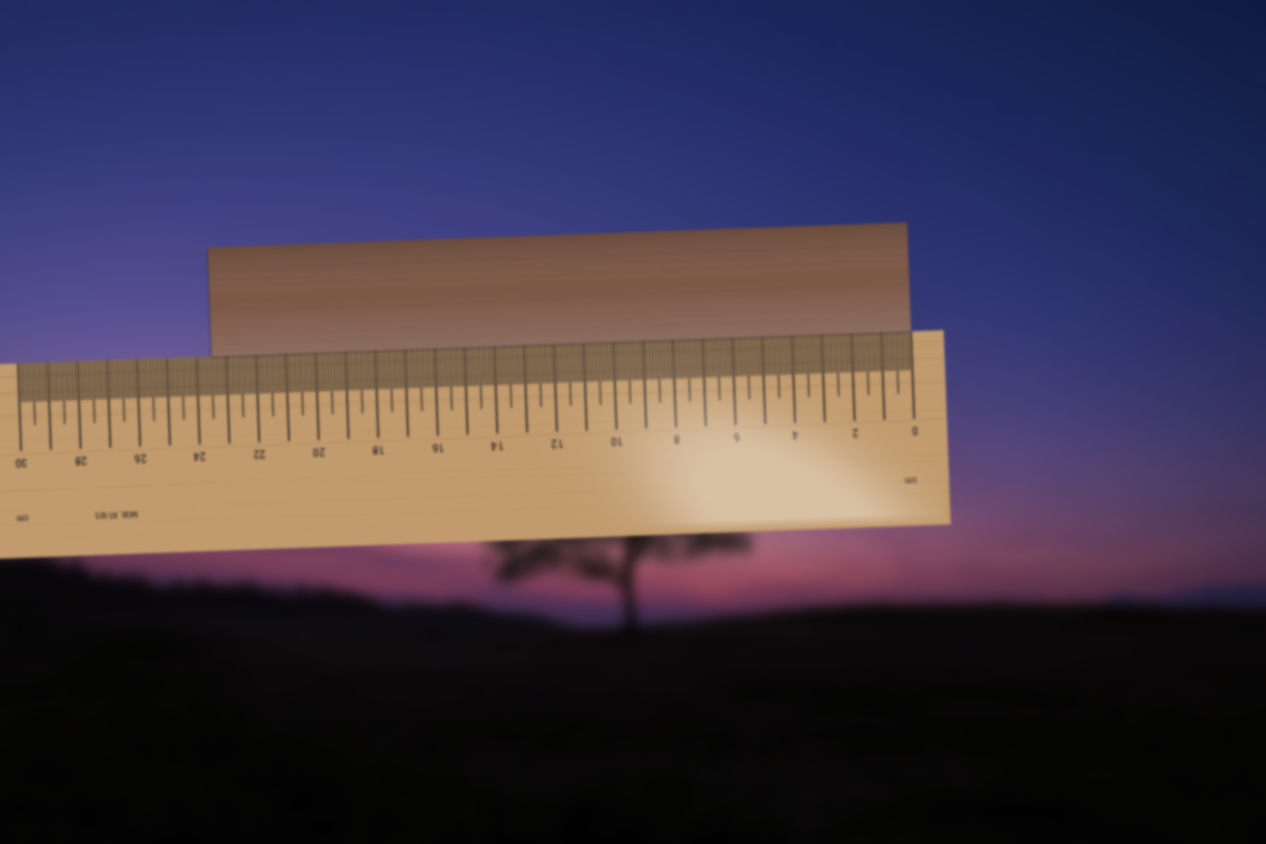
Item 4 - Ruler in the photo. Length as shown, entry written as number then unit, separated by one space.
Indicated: 23.5 cm
